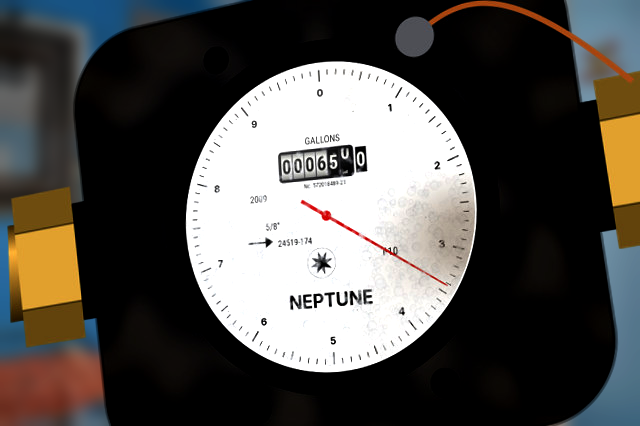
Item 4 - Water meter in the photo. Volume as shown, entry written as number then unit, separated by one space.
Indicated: 6503.4 gal
